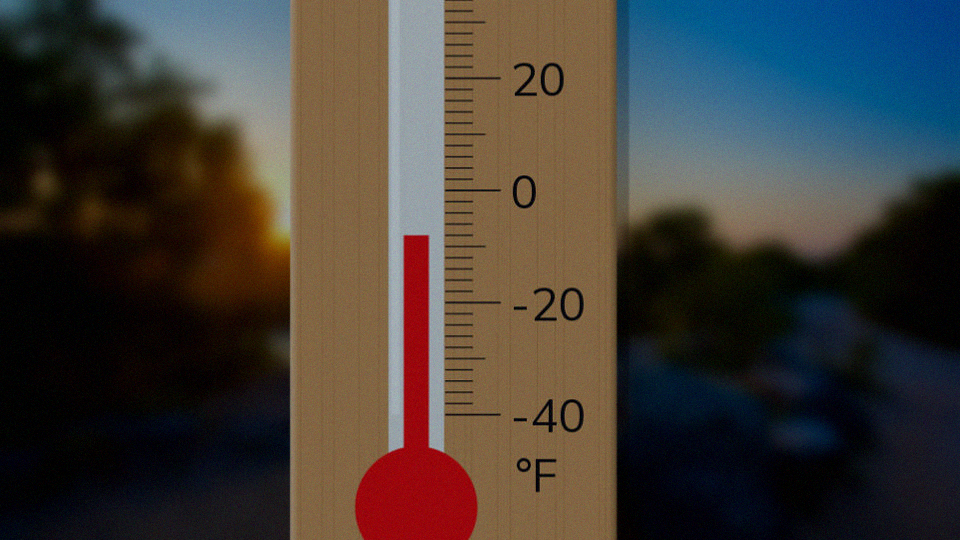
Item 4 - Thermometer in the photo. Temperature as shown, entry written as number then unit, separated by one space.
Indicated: -8 °F
